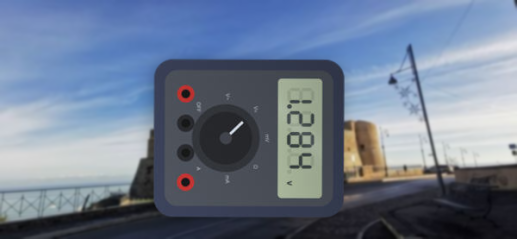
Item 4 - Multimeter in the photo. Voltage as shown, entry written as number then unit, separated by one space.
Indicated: 1.284 V
